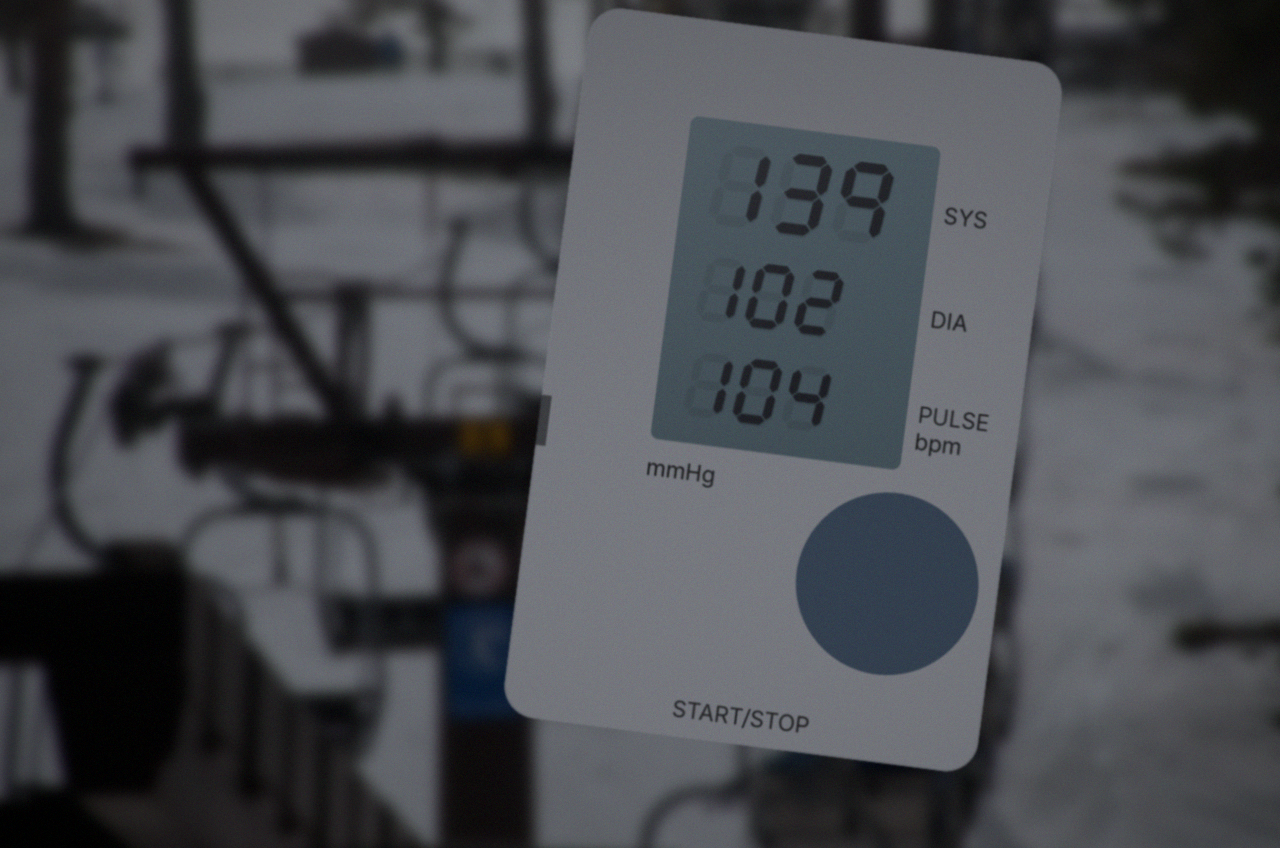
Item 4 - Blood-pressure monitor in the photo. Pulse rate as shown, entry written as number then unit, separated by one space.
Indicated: 104 bpm
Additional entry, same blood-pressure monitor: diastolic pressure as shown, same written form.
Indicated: 102 mmHg
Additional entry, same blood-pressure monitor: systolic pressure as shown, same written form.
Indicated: 139 mmHg
